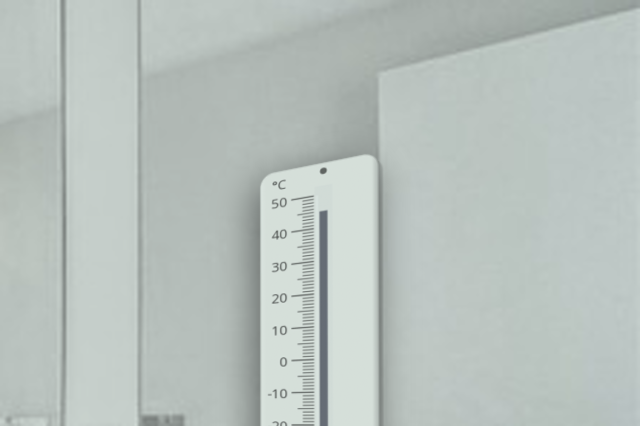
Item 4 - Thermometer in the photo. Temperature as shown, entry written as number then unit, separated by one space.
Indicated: 45 °C
